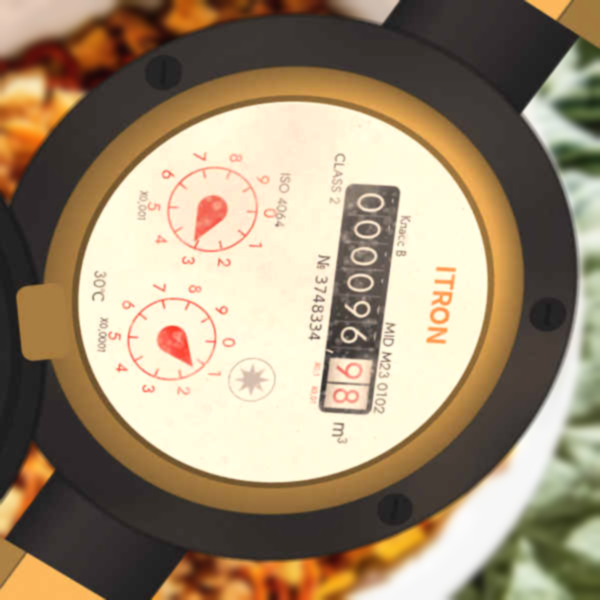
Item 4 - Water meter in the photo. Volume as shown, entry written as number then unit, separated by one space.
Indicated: 96.9831 m³
